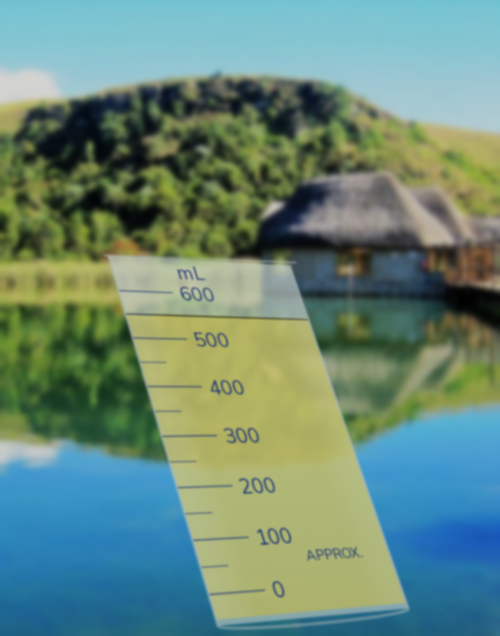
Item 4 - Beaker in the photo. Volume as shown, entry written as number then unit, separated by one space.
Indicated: 550 mL
